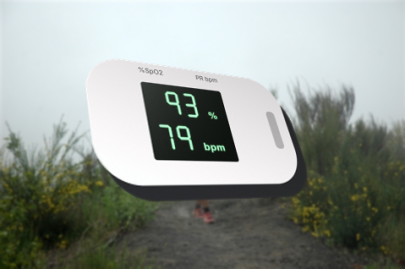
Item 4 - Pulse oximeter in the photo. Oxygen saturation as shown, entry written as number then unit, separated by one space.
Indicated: 93 %
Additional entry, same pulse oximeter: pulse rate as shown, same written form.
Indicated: 79 bpm
